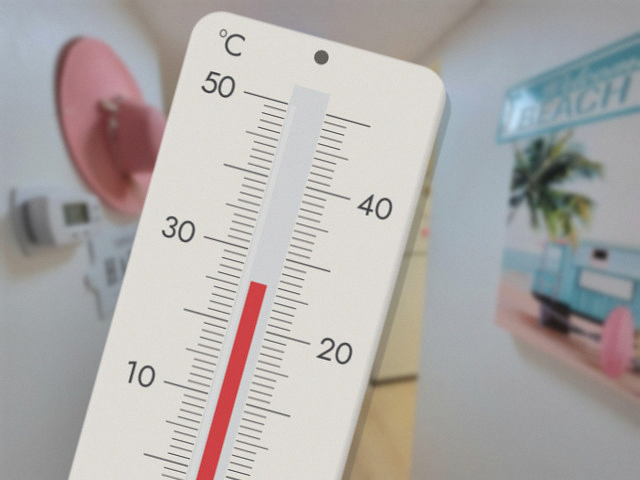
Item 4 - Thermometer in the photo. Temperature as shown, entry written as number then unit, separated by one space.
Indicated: 26 °C
